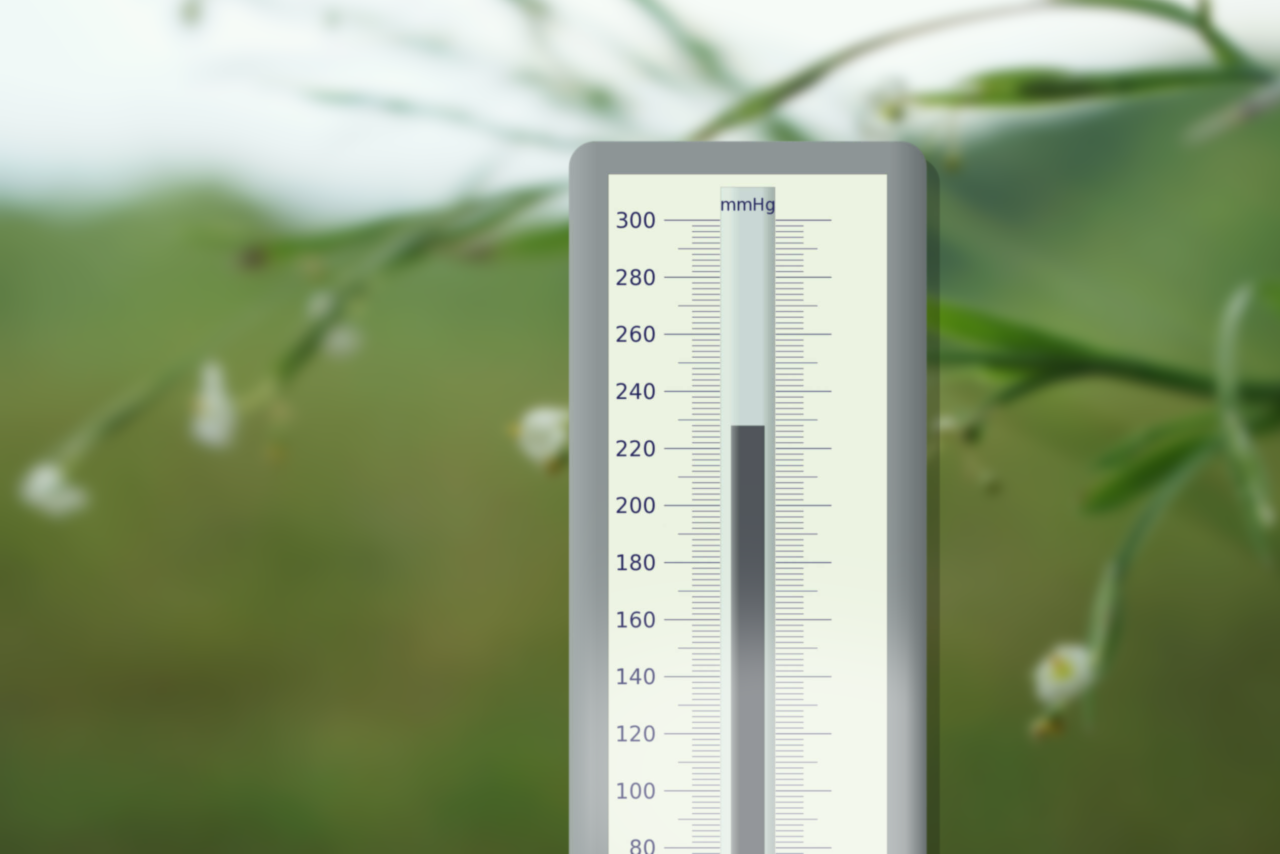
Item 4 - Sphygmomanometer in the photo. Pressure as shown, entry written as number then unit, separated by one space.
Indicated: 228 mmHg
